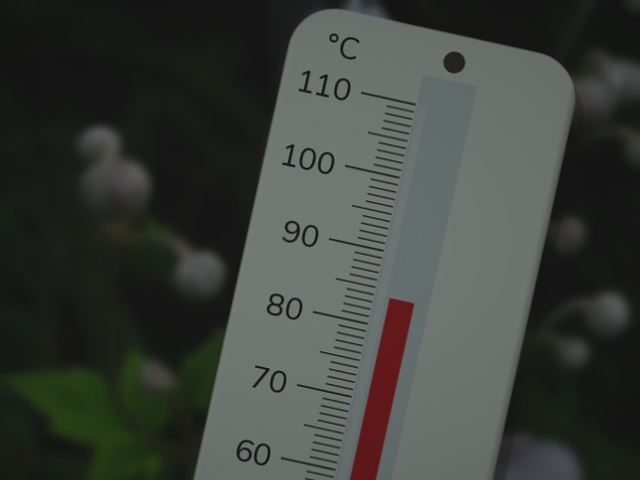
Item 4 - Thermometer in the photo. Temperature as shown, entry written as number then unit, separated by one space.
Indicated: 84 °C
